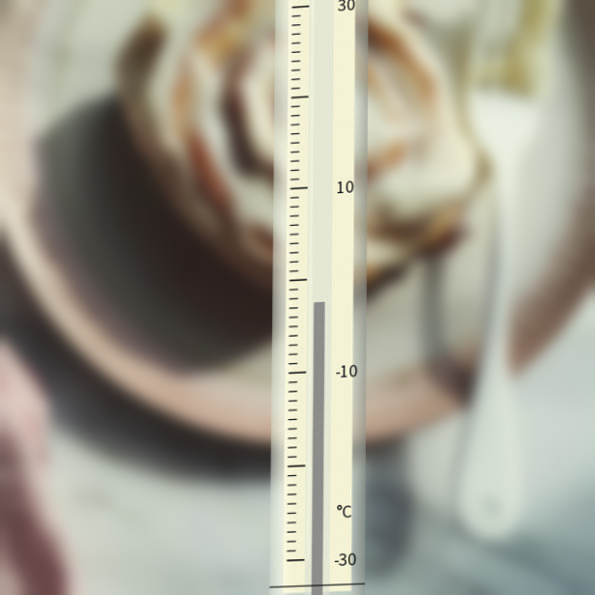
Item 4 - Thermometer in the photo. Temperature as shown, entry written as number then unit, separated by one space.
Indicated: -2.5 °C
